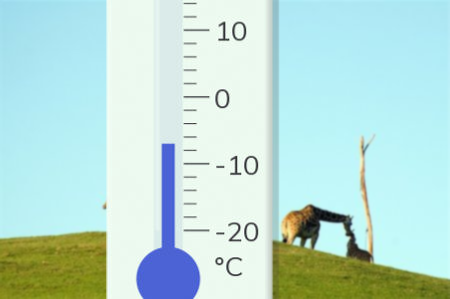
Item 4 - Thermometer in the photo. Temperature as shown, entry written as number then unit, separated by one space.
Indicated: -7 °C
